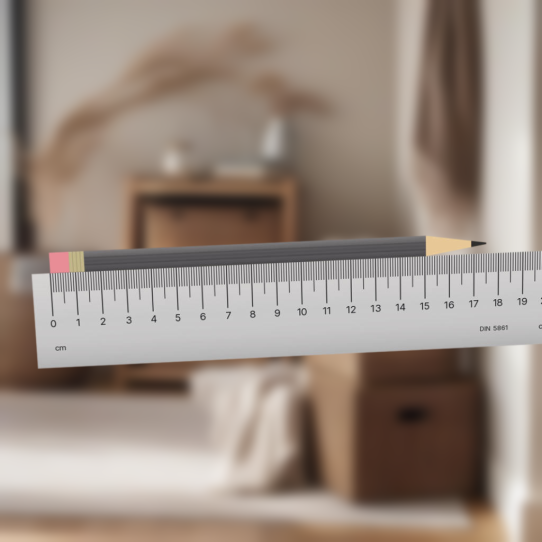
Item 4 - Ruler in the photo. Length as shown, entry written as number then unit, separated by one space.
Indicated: 17.5 cm
